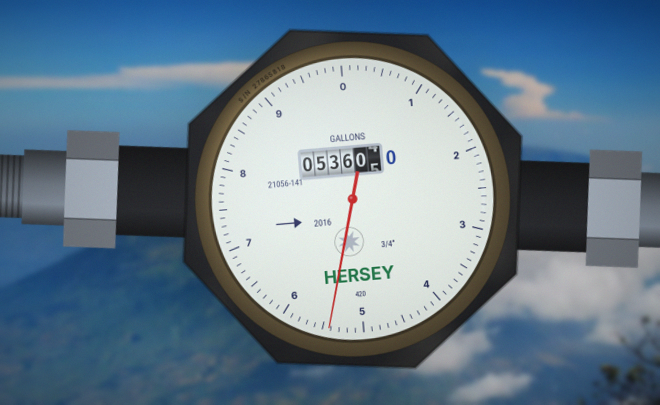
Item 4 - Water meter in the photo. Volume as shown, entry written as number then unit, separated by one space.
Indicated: 536045.4 gal
